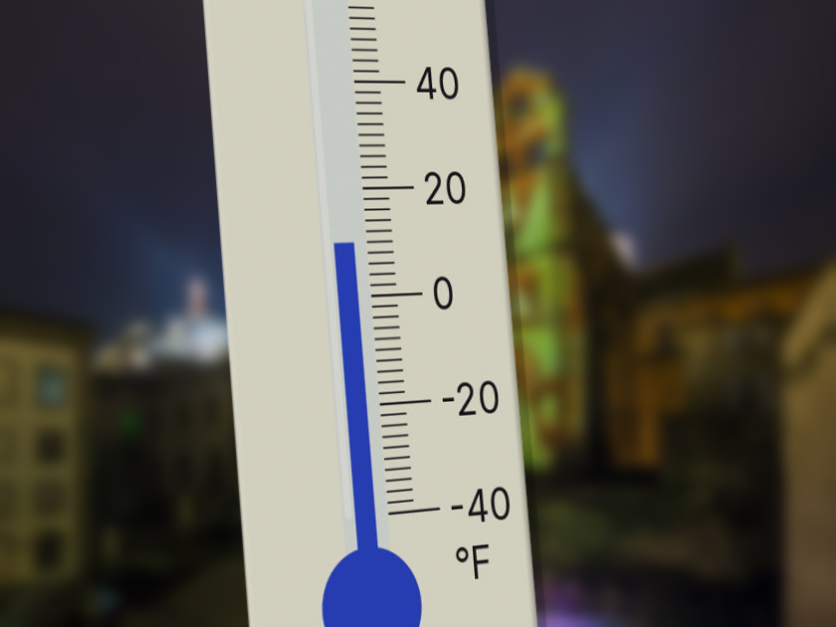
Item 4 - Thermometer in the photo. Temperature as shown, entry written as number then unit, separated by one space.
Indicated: 10 °F
